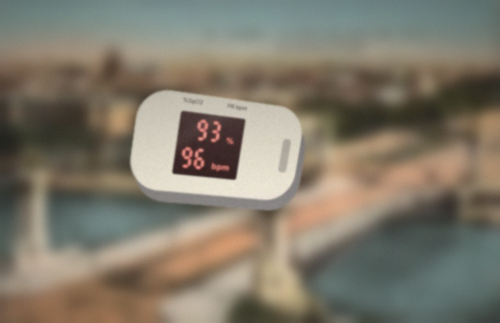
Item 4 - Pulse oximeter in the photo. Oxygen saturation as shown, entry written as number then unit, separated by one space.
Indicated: 93 %
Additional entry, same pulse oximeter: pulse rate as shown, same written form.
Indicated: 96 bpm
